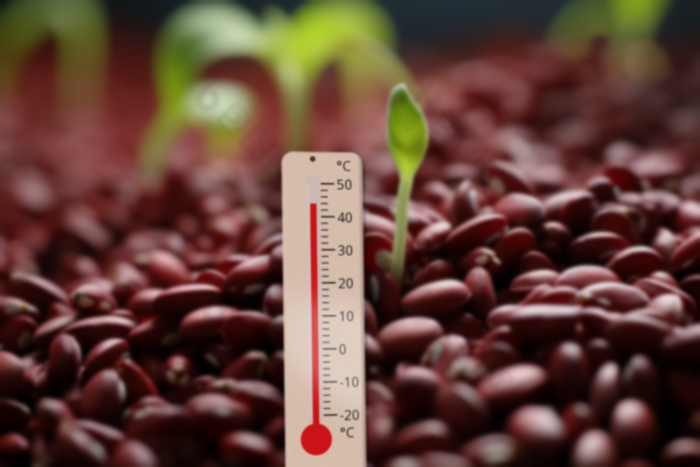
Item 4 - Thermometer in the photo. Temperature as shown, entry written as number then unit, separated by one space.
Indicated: 44 °C
